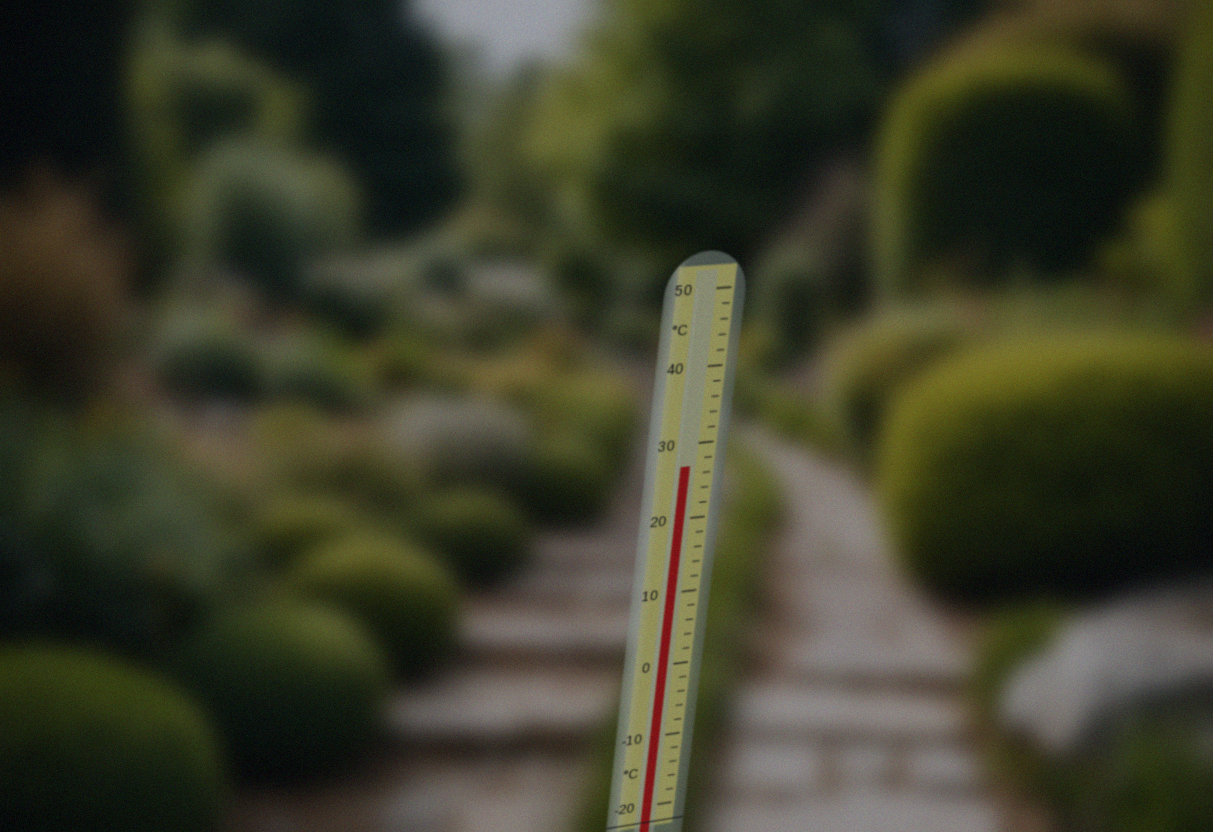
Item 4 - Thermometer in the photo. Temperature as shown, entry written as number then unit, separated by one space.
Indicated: 27 °C
